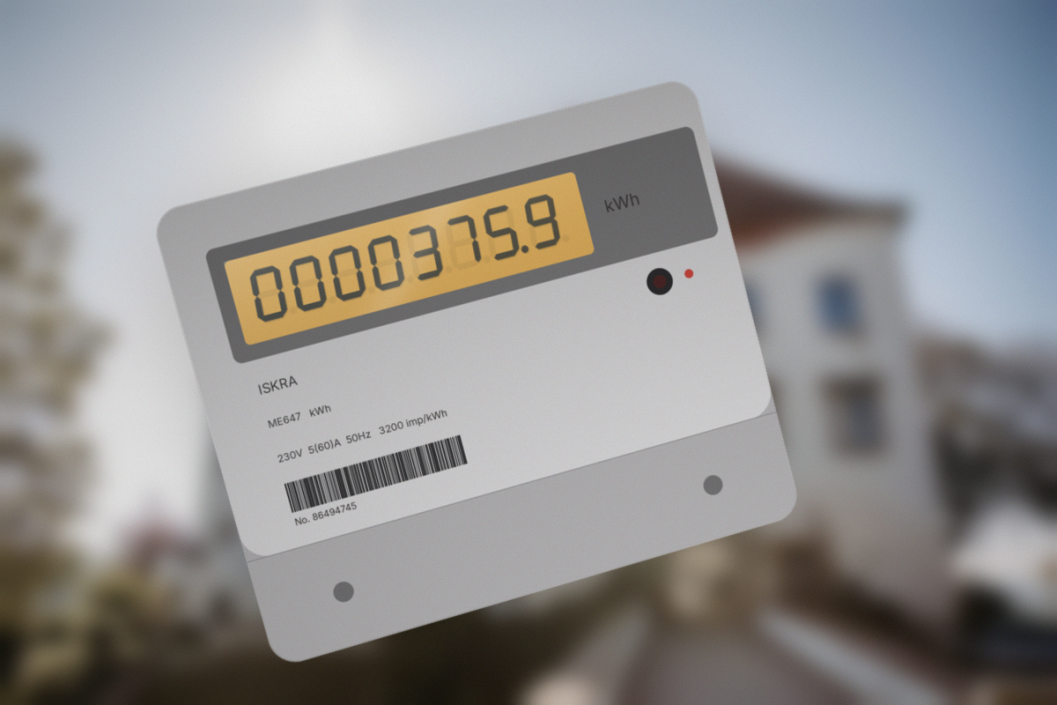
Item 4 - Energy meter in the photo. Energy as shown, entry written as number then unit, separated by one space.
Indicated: 375.9 kWh
